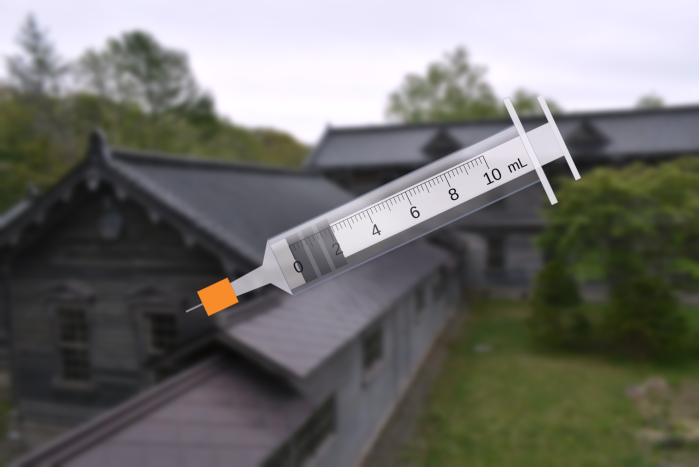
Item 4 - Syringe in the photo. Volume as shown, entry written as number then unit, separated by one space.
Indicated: 0 mL
